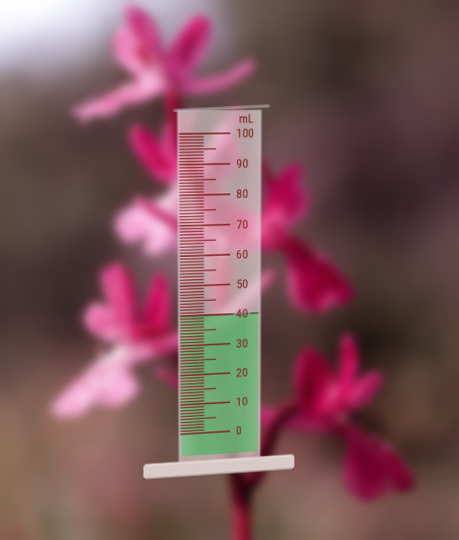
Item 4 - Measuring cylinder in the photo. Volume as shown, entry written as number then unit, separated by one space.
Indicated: 40 mL
